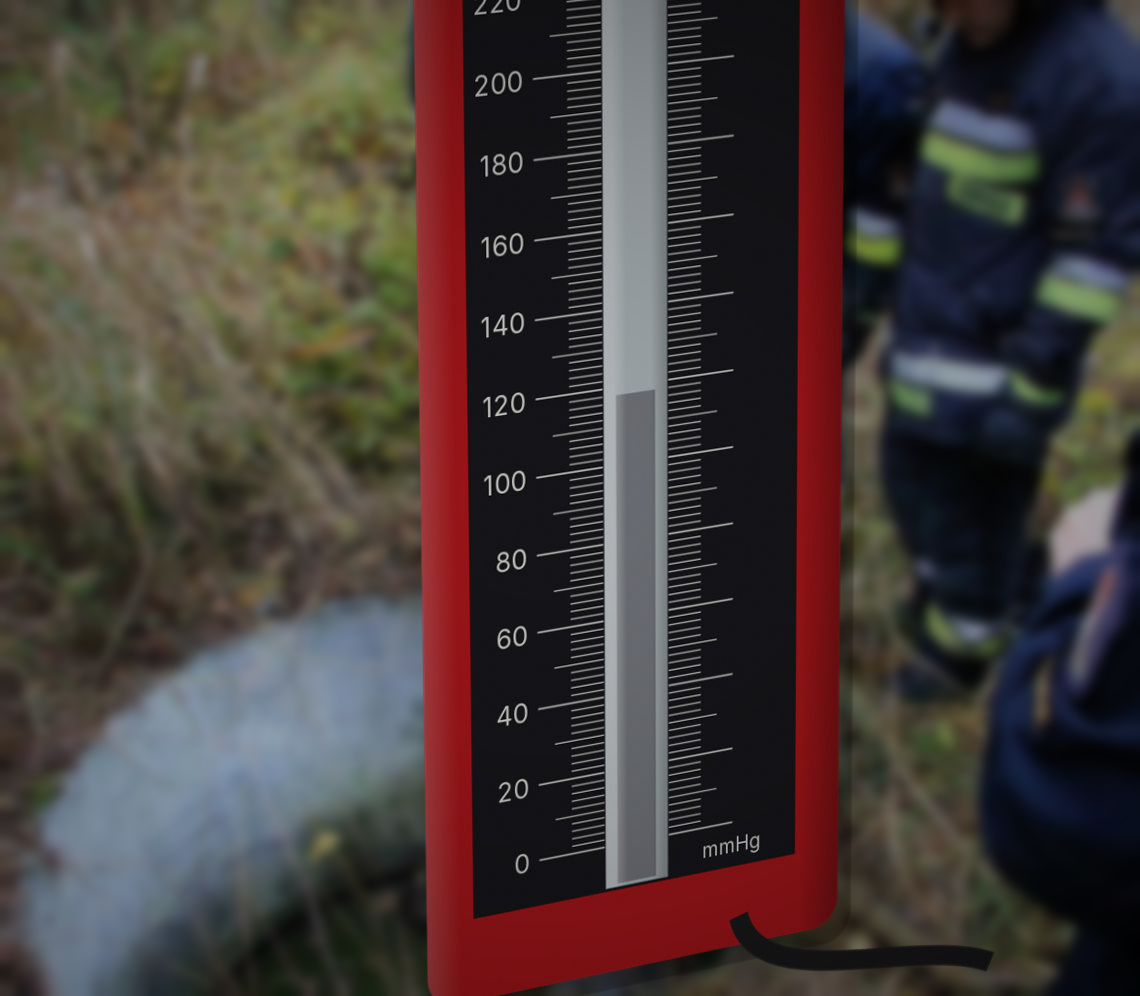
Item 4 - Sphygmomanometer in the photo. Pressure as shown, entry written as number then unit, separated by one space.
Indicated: 118 mmHg
